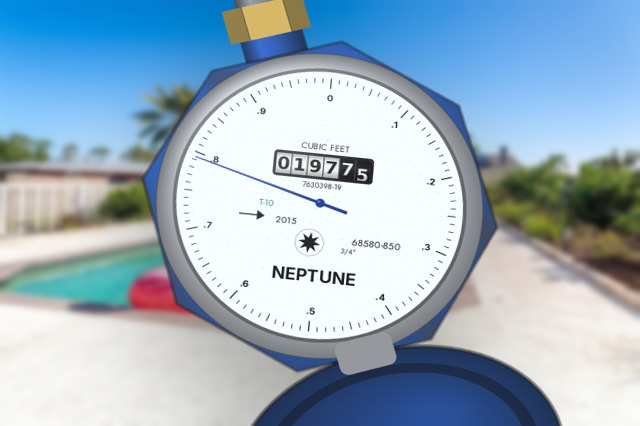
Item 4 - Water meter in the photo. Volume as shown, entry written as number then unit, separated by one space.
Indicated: 19774.79 ft³
